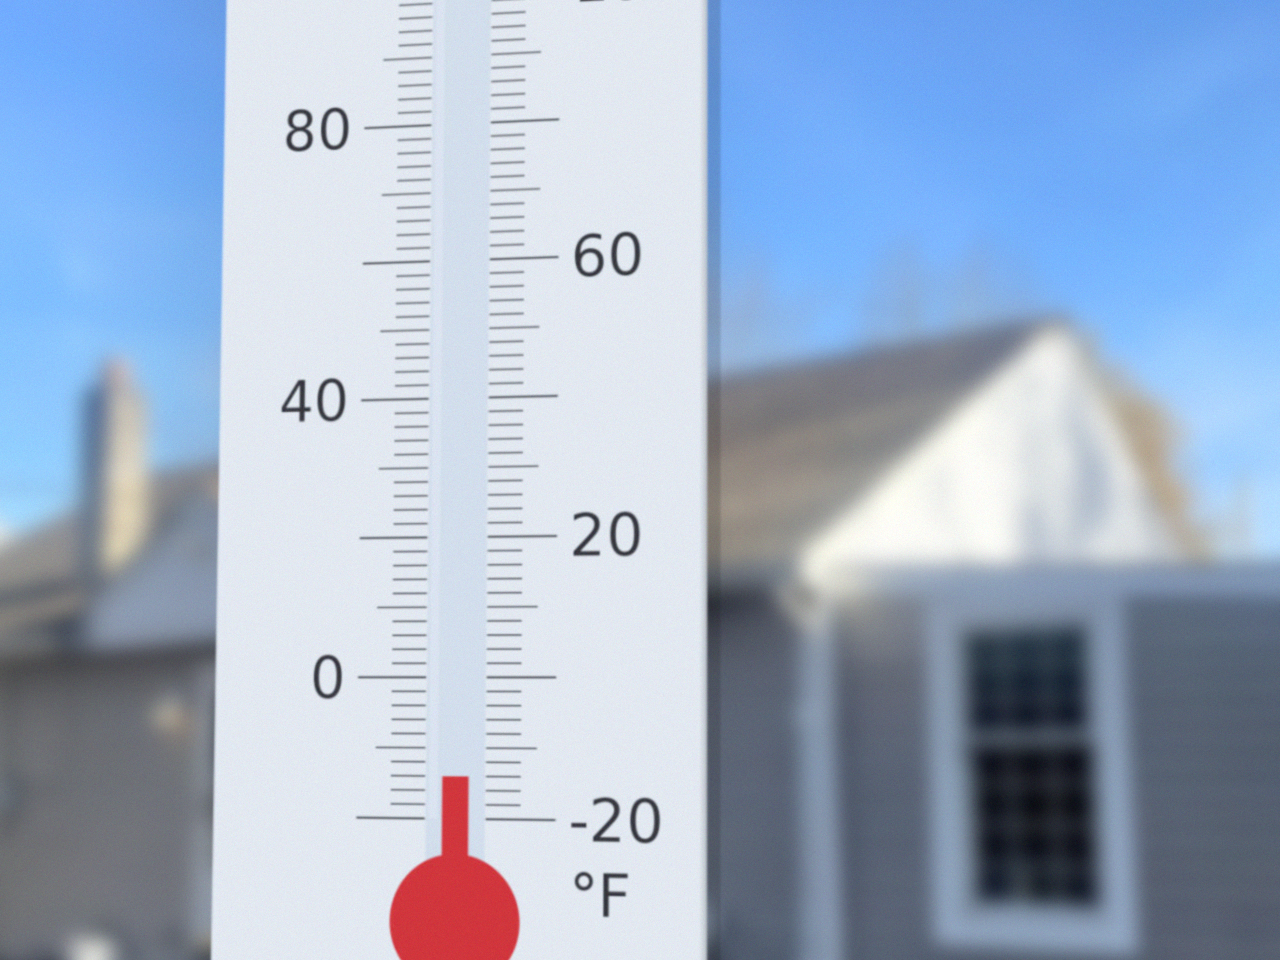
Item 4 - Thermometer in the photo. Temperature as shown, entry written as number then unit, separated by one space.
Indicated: -14 °F
